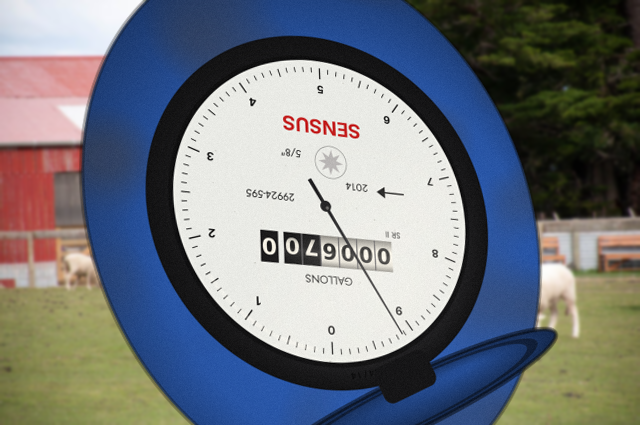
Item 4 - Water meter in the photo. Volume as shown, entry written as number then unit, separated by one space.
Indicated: 6699.1 gal
